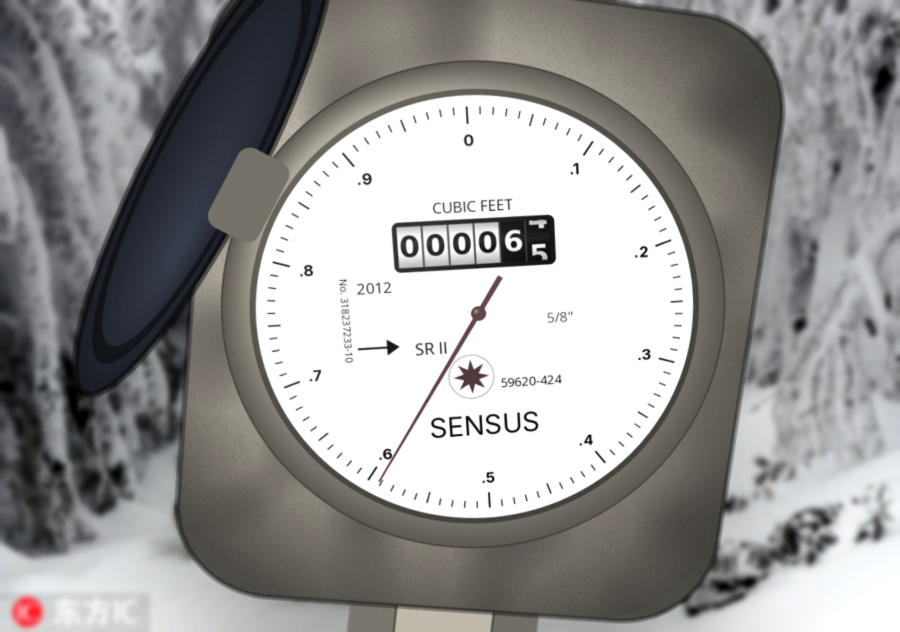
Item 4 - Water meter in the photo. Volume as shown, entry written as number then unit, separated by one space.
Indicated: 64.59 ft³
